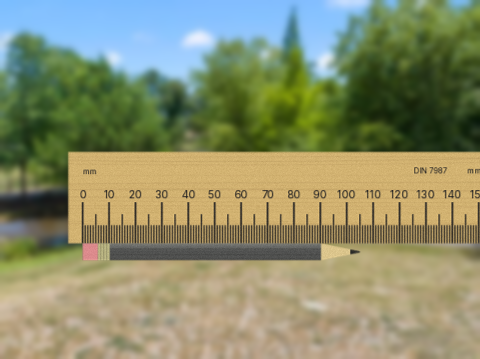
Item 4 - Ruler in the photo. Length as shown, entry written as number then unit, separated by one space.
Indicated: 105 mm
